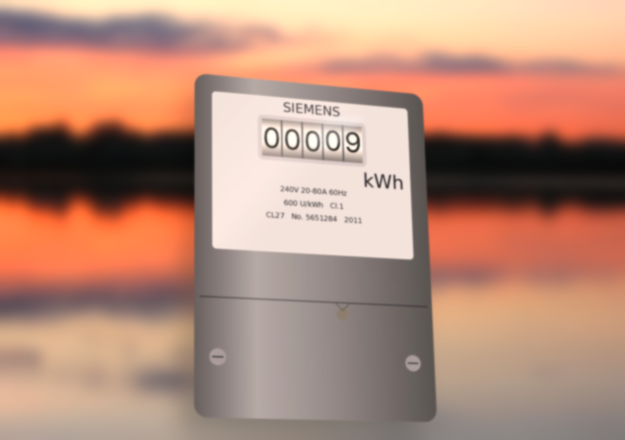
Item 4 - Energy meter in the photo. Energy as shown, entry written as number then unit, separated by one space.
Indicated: 9 kWh
